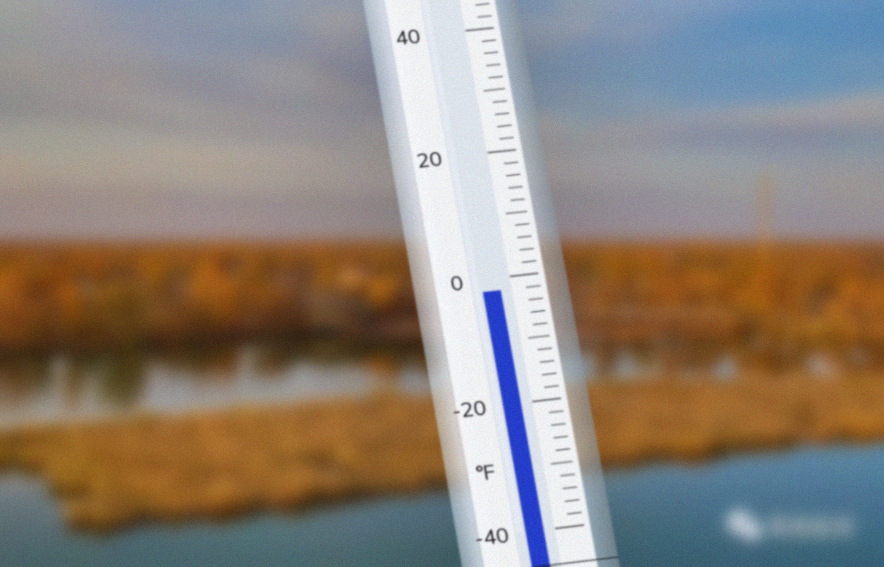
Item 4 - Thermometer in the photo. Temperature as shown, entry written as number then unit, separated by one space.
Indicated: -2 °F
